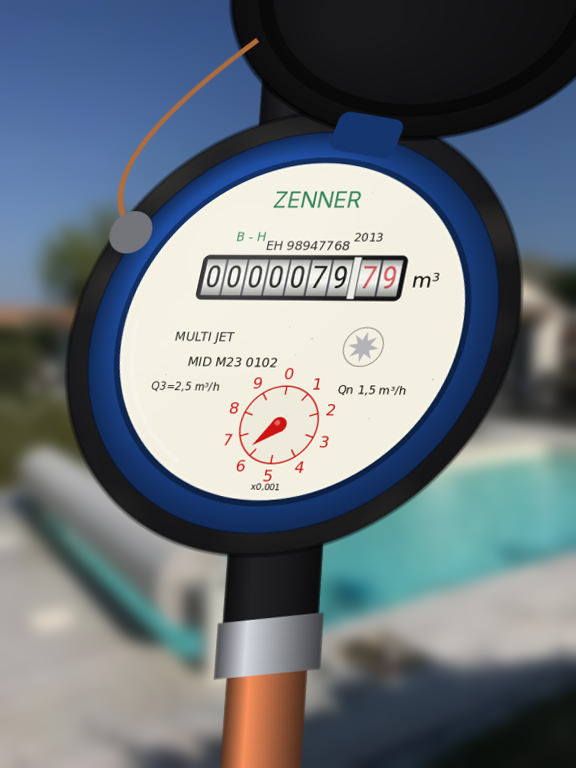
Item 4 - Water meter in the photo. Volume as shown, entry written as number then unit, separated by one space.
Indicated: 79.796 m³
